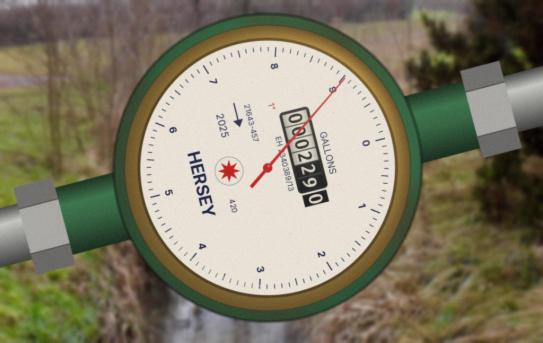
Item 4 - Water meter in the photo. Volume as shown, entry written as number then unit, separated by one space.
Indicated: 2289.0 gal
